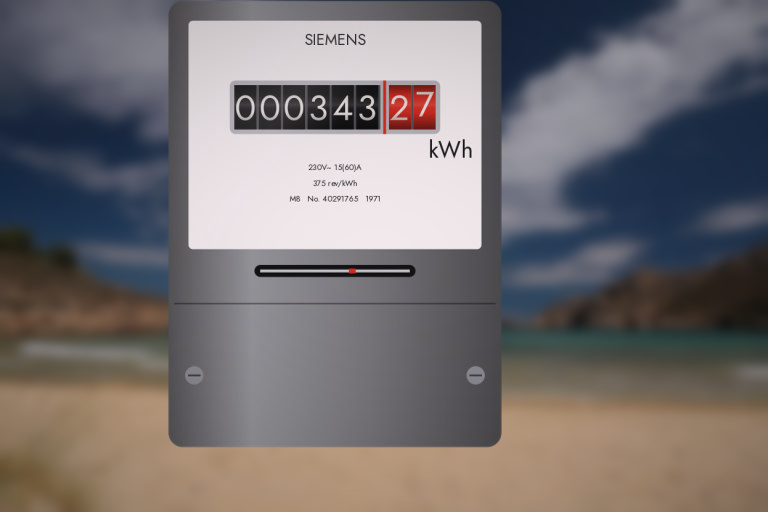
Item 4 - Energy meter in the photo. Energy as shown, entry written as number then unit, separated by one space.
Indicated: 343.27 kWh
